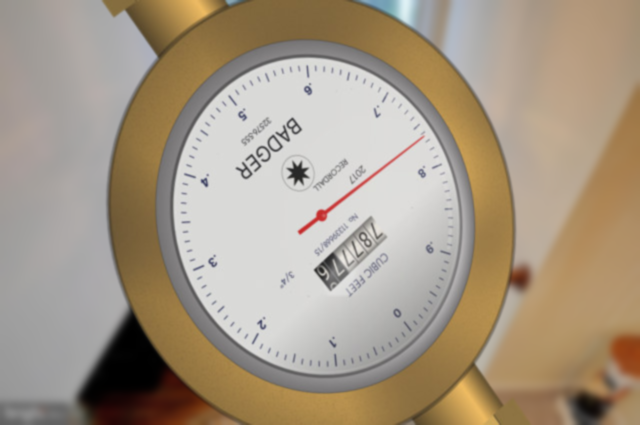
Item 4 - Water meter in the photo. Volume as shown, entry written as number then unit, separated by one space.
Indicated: 787775.76 ft³
